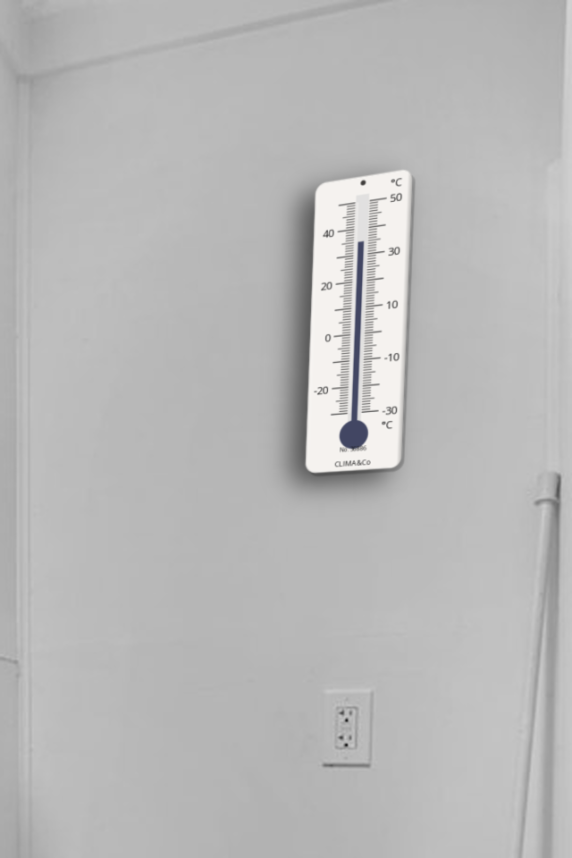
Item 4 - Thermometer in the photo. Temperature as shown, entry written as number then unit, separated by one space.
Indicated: 35 °C
